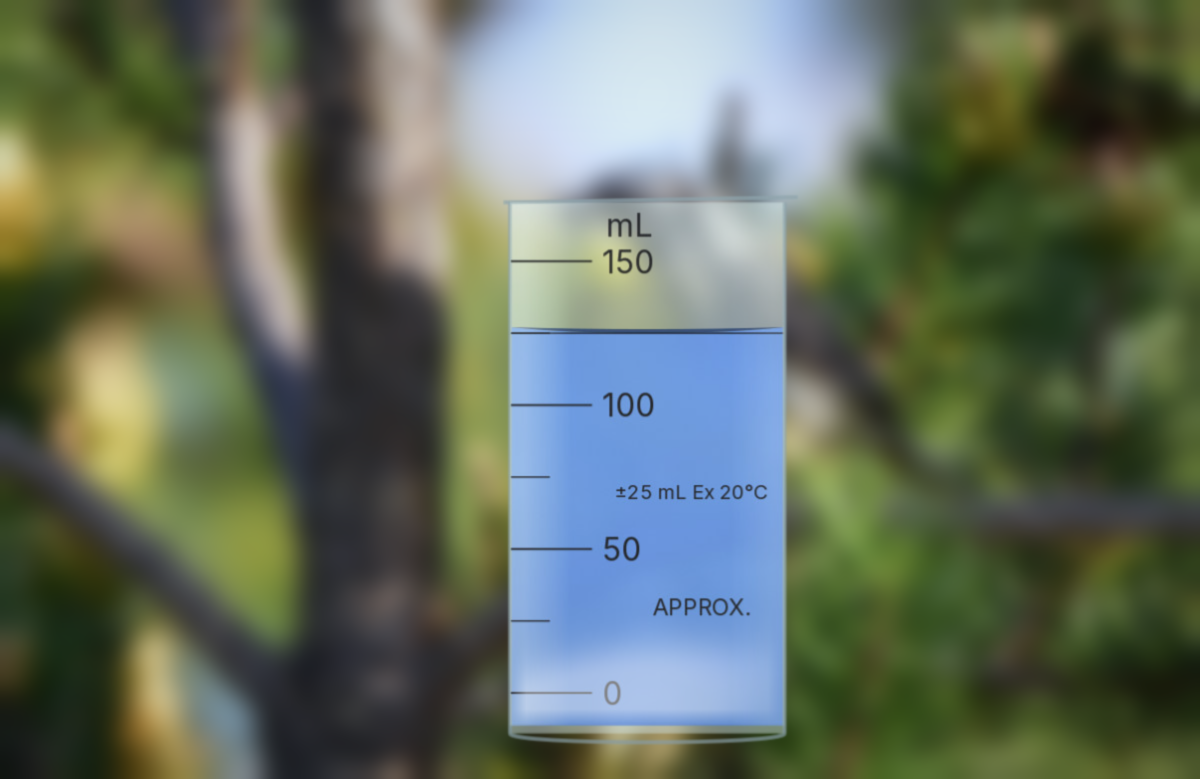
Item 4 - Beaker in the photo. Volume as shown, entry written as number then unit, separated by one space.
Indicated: 125 mL
